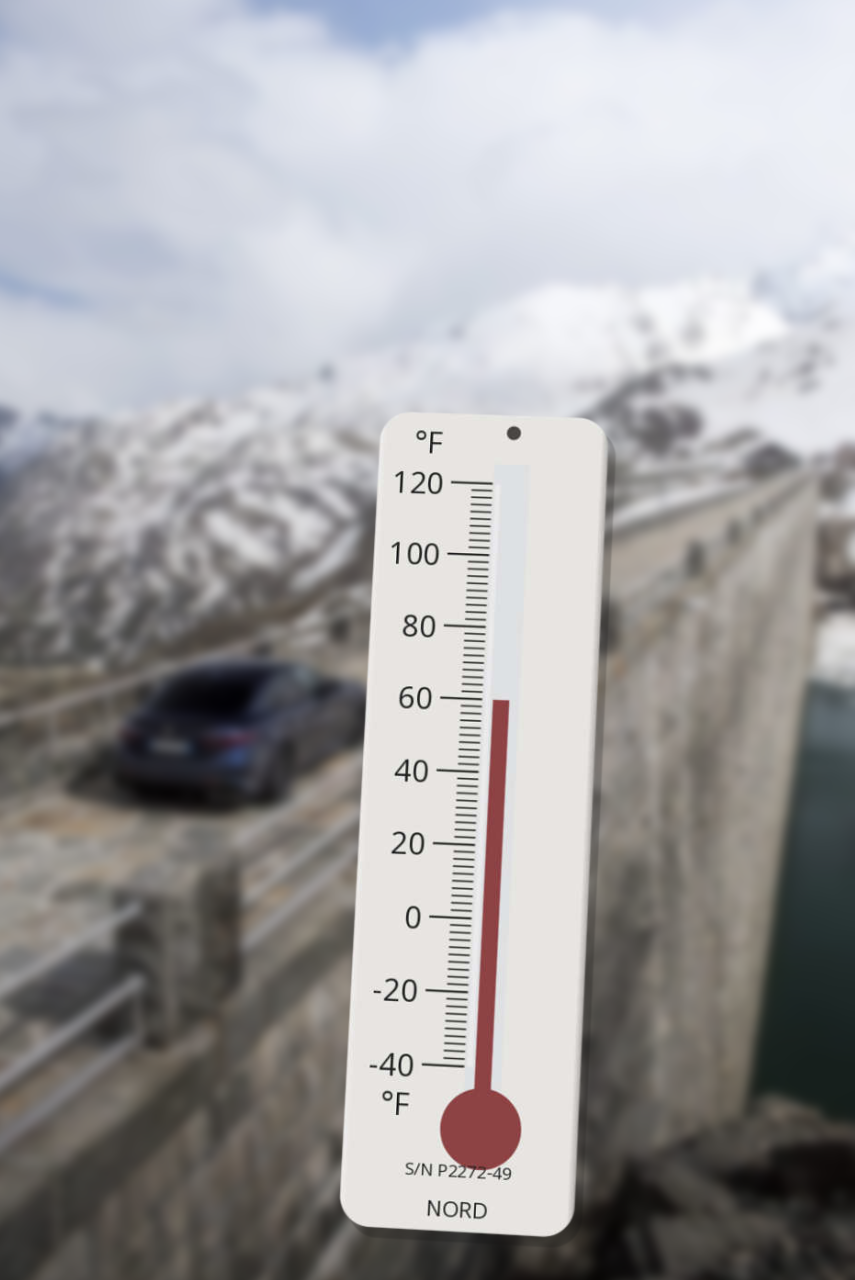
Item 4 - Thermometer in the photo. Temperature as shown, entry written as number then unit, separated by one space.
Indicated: 60 °F
